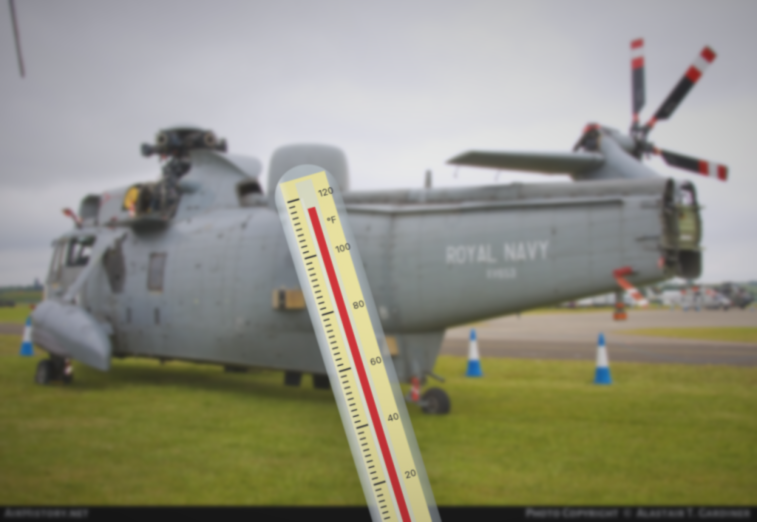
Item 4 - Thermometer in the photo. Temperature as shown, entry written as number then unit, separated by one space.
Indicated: 116 °F
